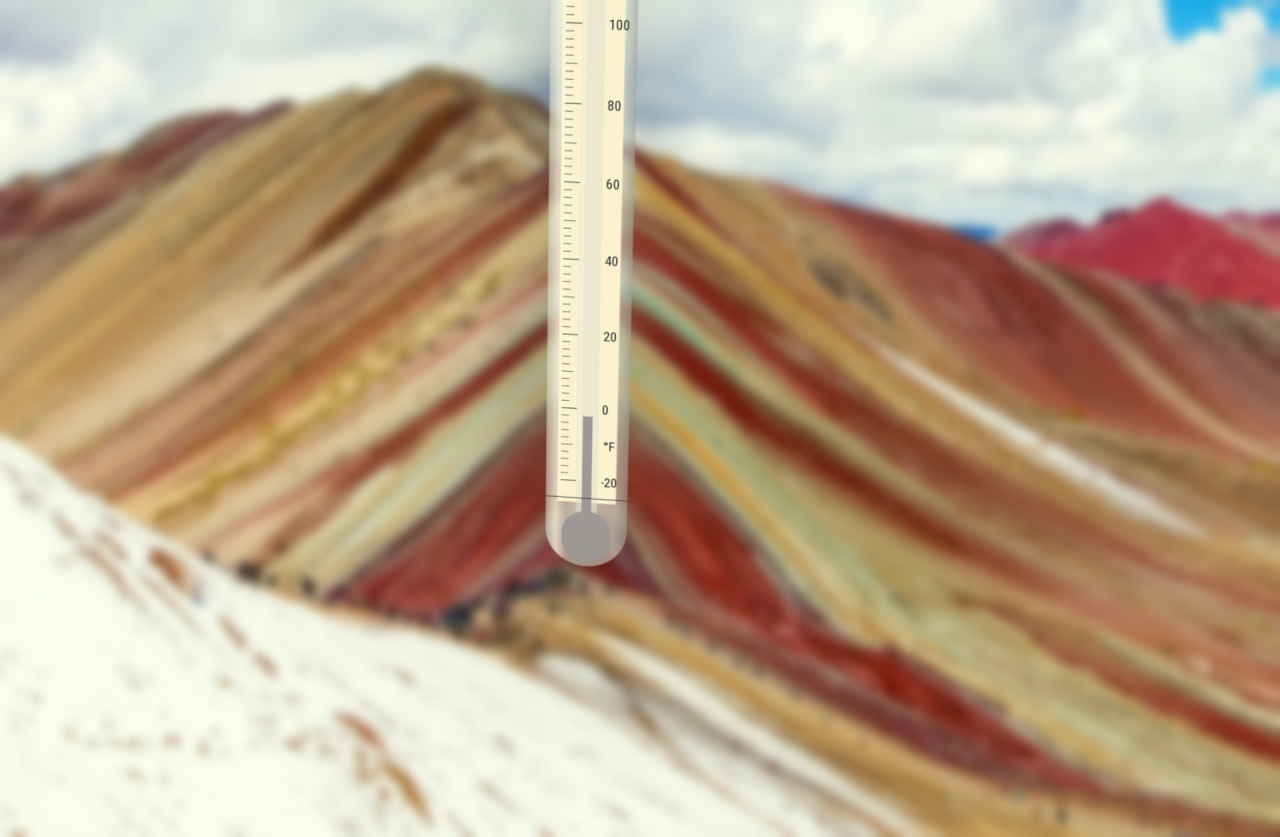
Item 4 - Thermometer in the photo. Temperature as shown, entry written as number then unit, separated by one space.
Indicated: -2 °F
